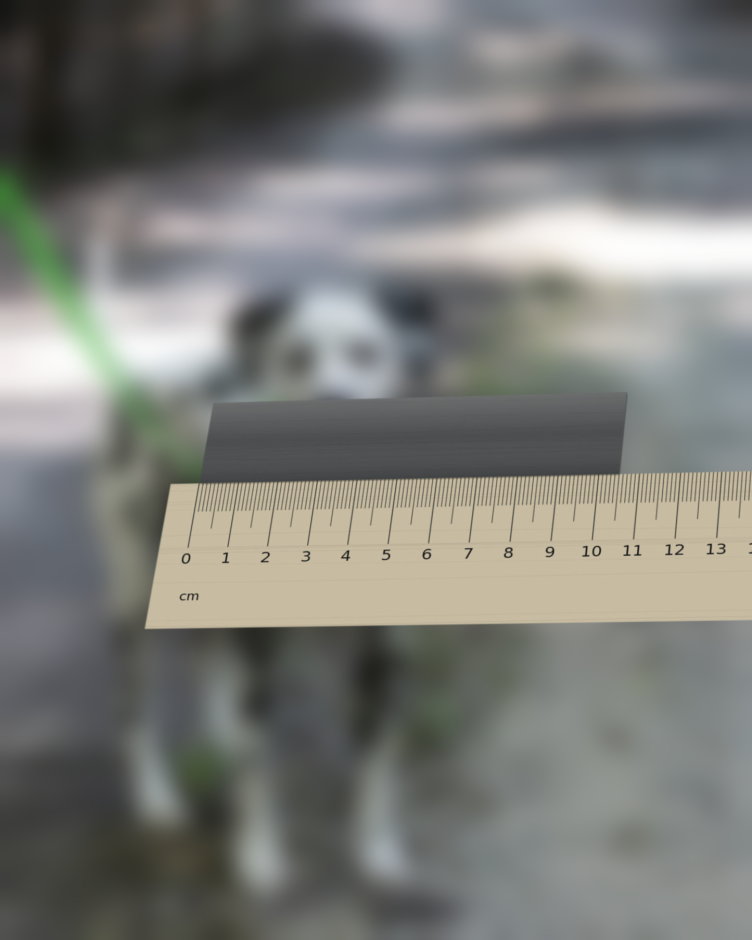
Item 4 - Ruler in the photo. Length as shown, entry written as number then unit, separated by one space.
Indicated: 10.5 cm
